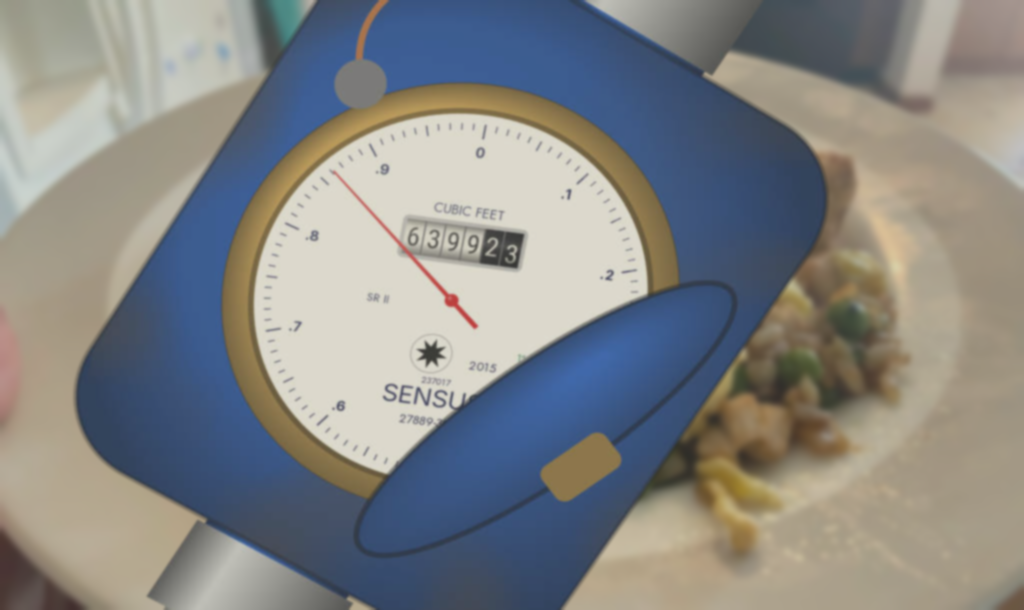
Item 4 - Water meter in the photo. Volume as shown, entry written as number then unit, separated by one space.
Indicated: 639922.86 ft³
